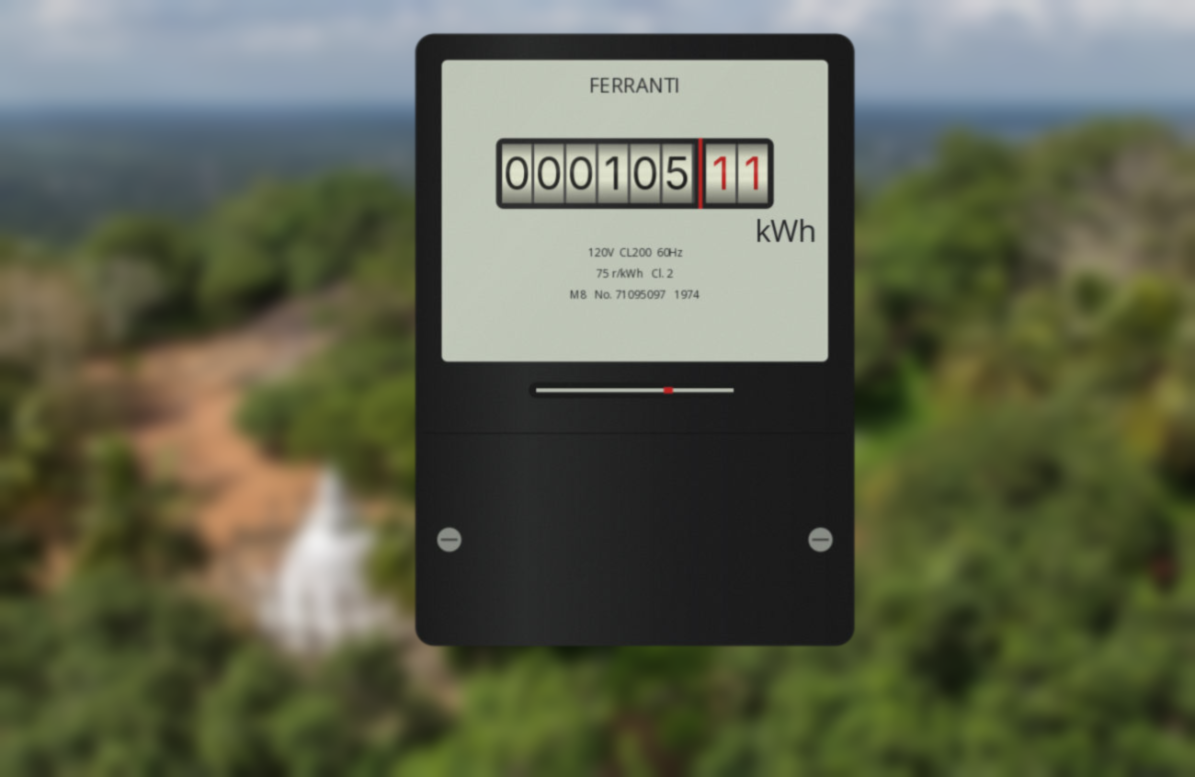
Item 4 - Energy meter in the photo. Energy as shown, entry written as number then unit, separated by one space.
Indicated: 105.11 kWh
